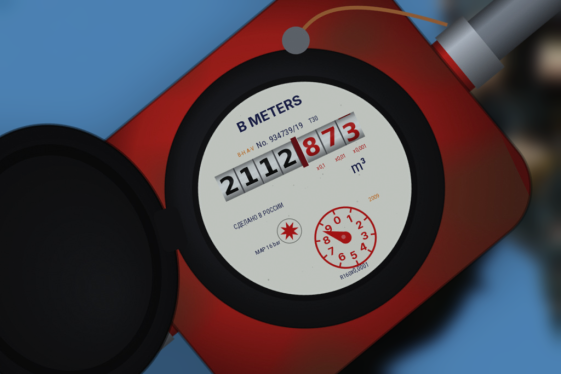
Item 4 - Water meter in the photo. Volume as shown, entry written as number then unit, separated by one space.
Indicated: 2112.8728 m³
